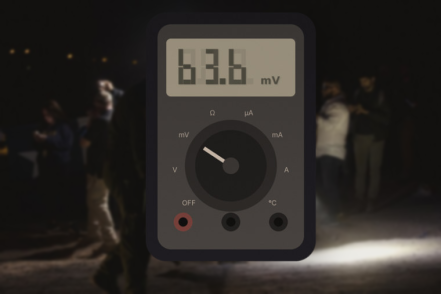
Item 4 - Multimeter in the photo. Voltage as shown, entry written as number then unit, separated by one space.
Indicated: 63.6 mV
